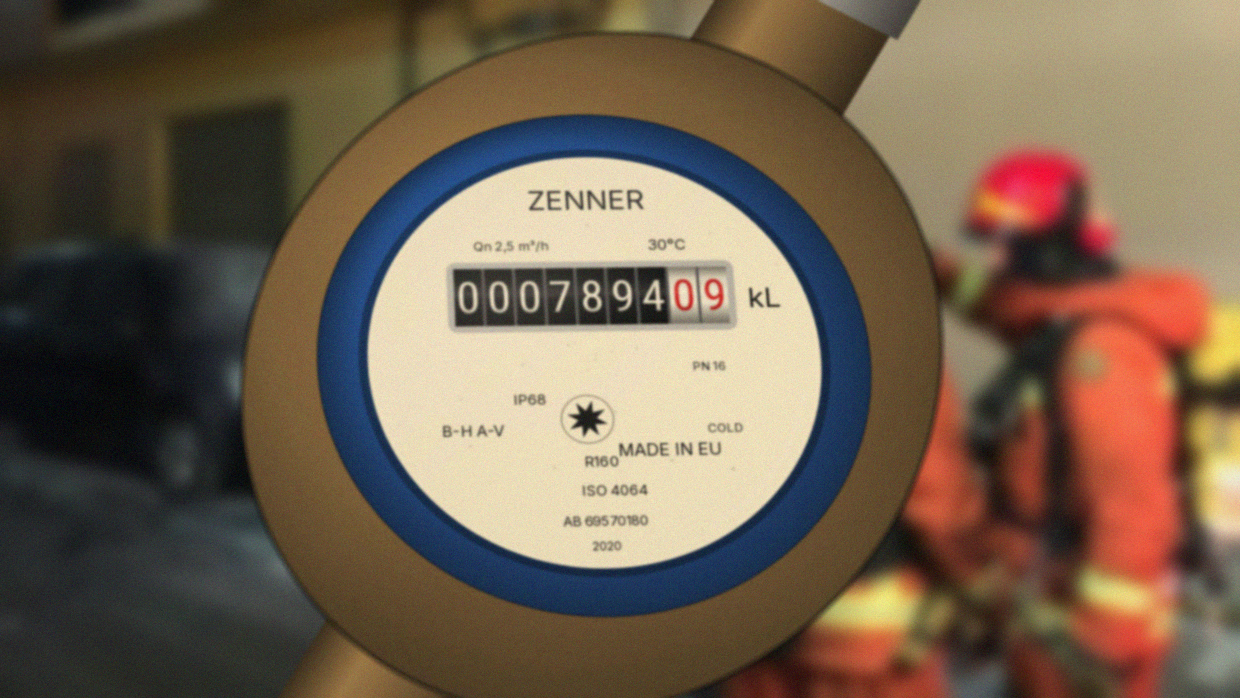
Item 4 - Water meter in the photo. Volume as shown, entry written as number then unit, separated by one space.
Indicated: 7894.09 kL
